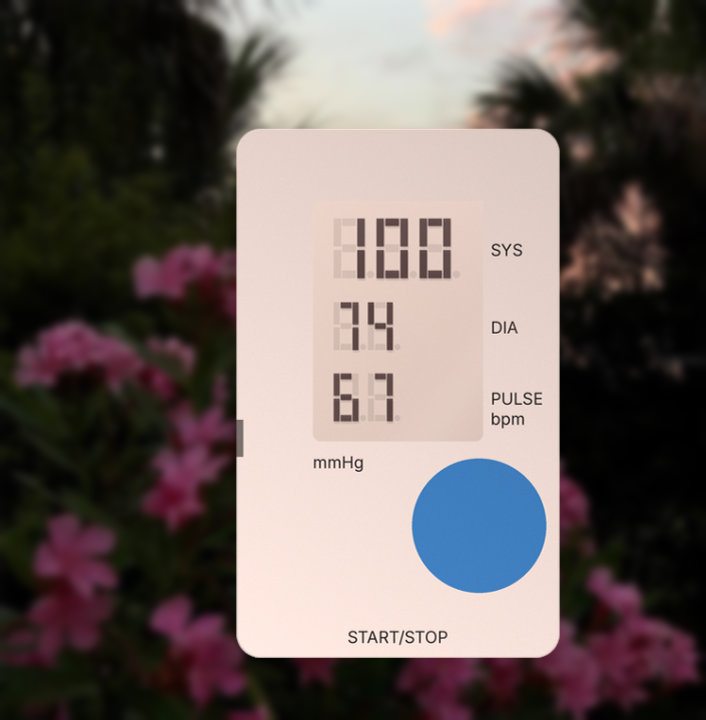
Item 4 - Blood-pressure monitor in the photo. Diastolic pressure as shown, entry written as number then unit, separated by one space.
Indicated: 74 mmHg
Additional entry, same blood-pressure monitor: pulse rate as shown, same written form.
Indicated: 67 bpm
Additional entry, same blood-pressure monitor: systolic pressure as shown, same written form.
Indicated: 100 mmHg
